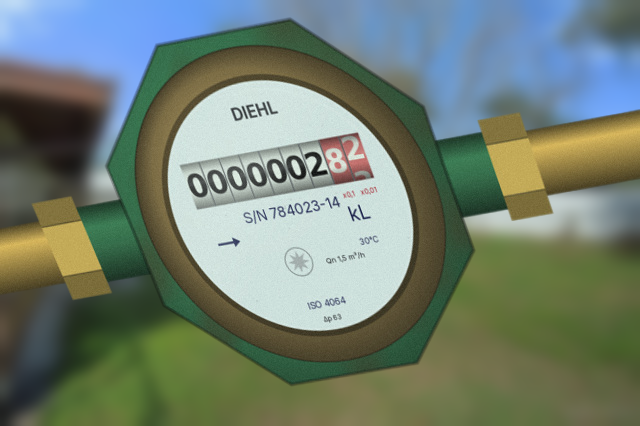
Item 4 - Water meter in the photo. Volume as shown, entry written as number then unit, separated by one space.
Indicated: 2.82 kL
